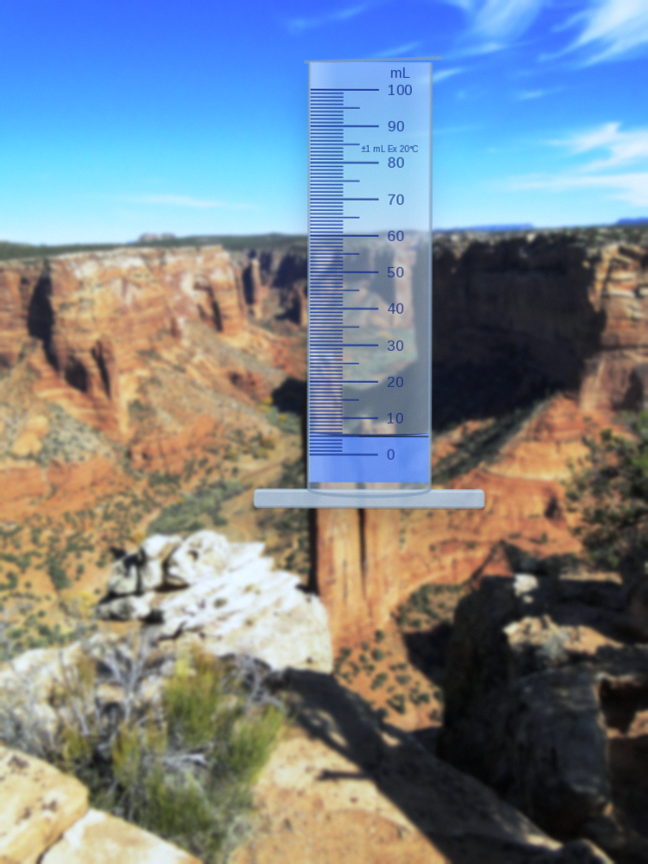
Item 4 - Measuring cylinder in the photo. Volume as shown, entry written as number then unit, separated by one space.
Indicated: 5 mL
